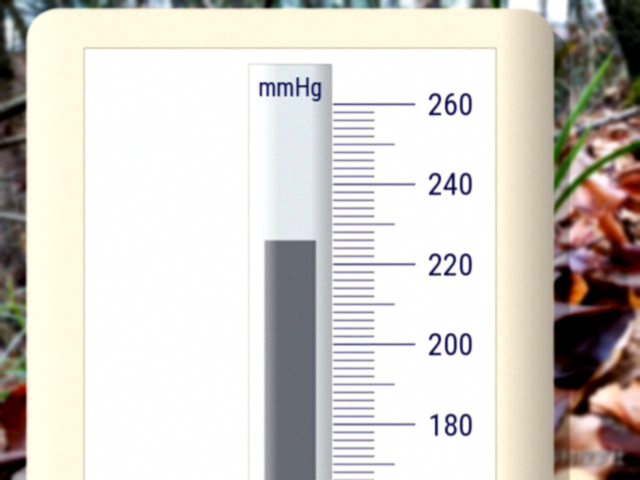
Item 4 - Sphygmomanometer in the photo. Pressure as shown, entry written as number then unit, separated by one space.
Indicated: 226 mmHg
